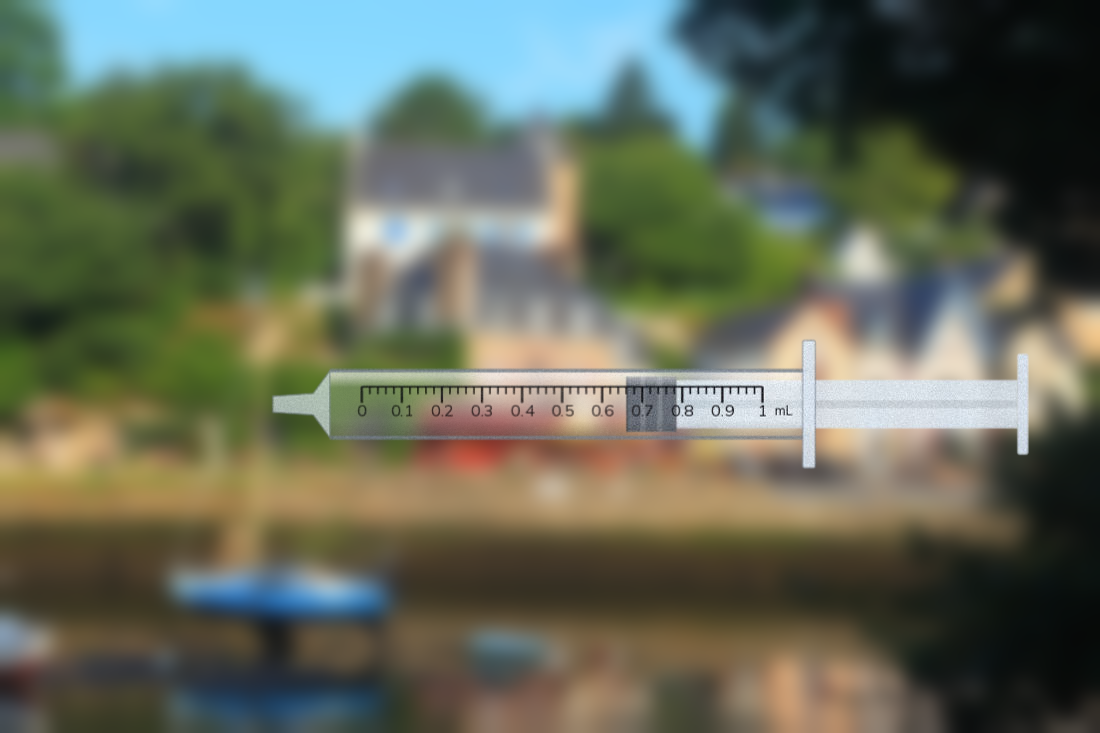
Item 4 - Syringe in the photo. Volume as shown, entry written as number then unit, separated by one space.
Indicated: 0.66 mL
